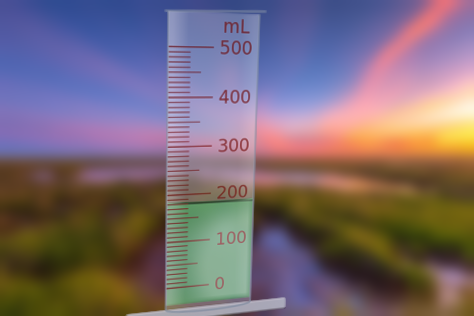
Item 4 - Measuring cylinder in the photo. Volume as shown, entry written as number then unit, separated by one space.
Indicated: 180 mL
